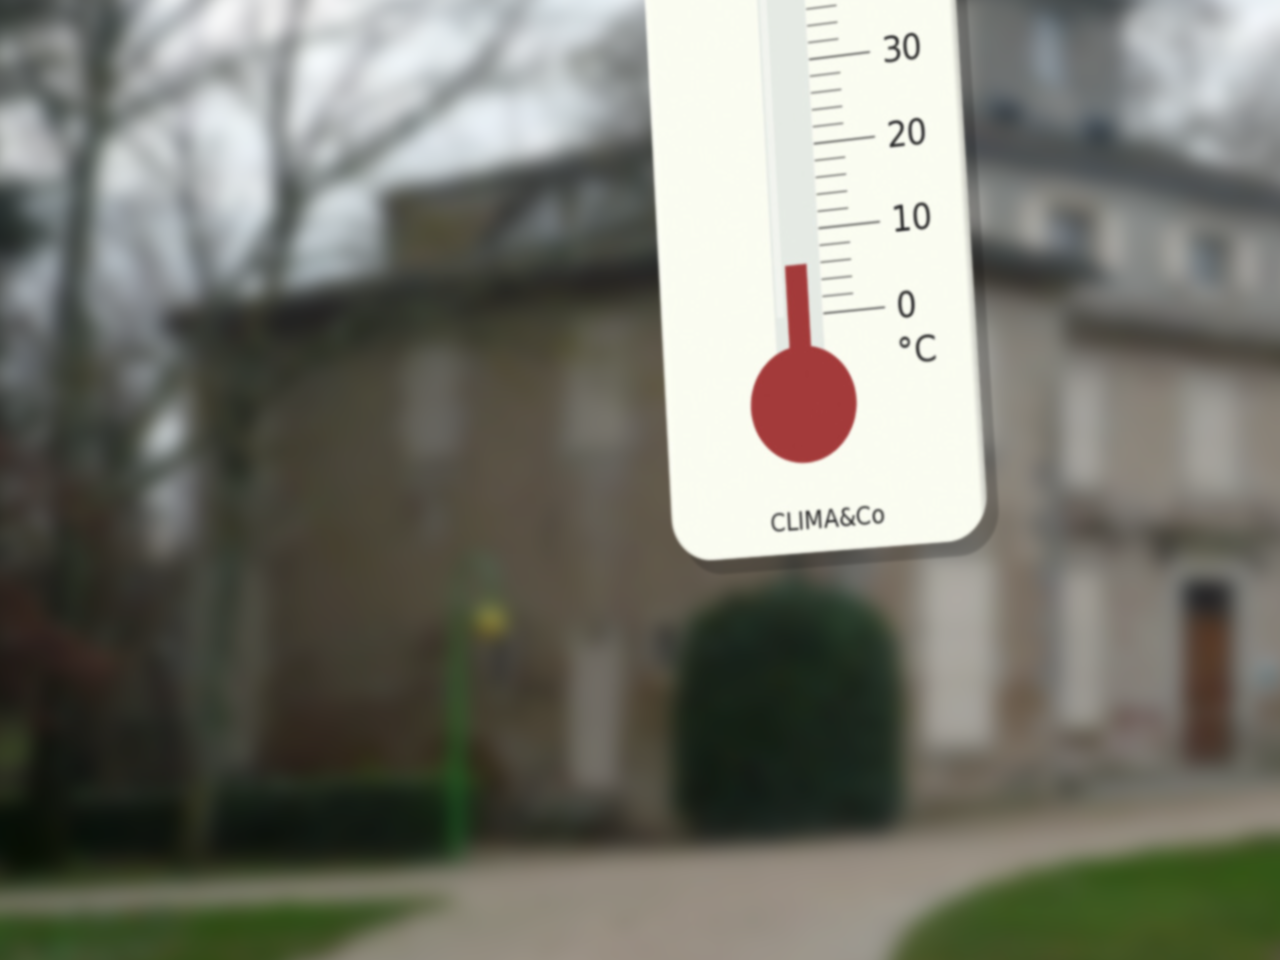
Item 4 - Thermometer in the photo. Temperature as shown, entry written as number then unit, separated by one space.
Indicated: 6 °C
